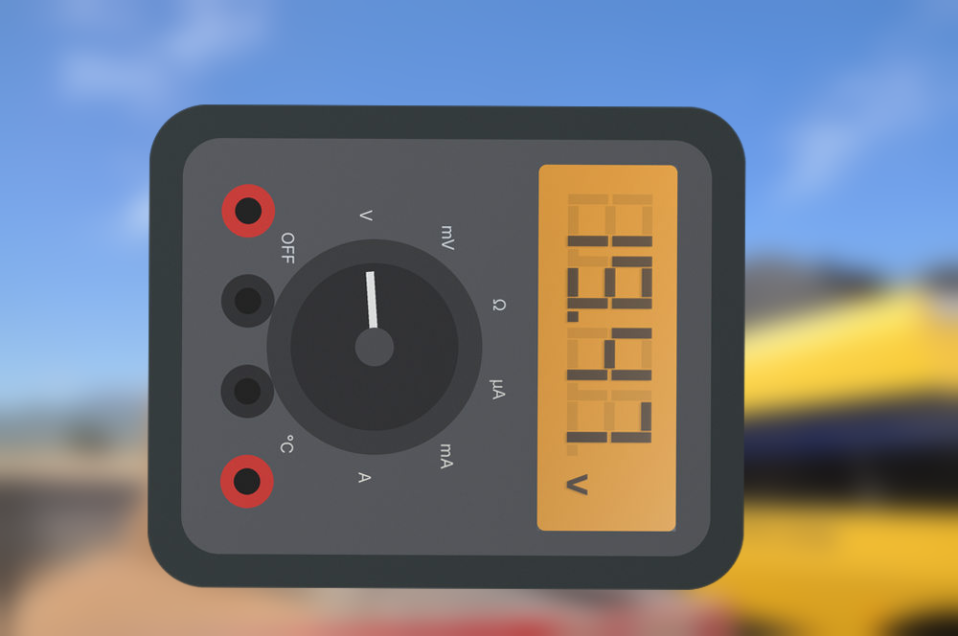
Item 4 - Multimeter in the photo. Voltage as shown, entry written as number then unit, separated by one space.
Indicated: 19.47 V
